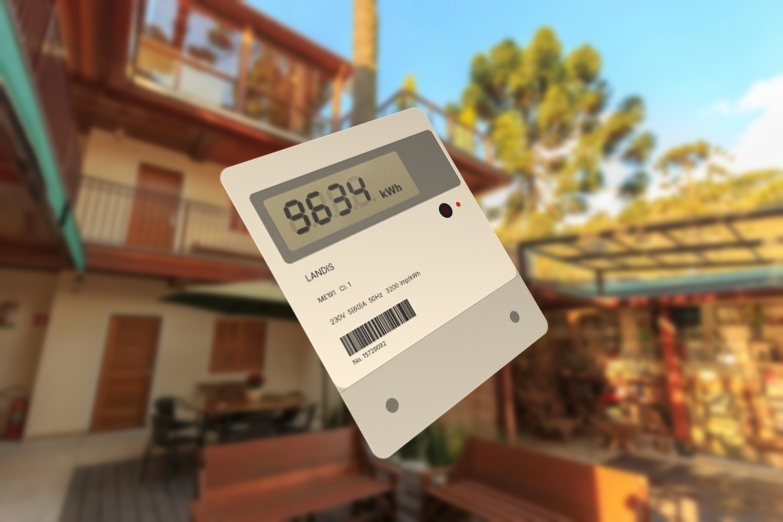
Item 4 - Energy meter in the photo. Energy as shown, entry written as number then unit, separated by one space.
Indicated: 9634 kWh
